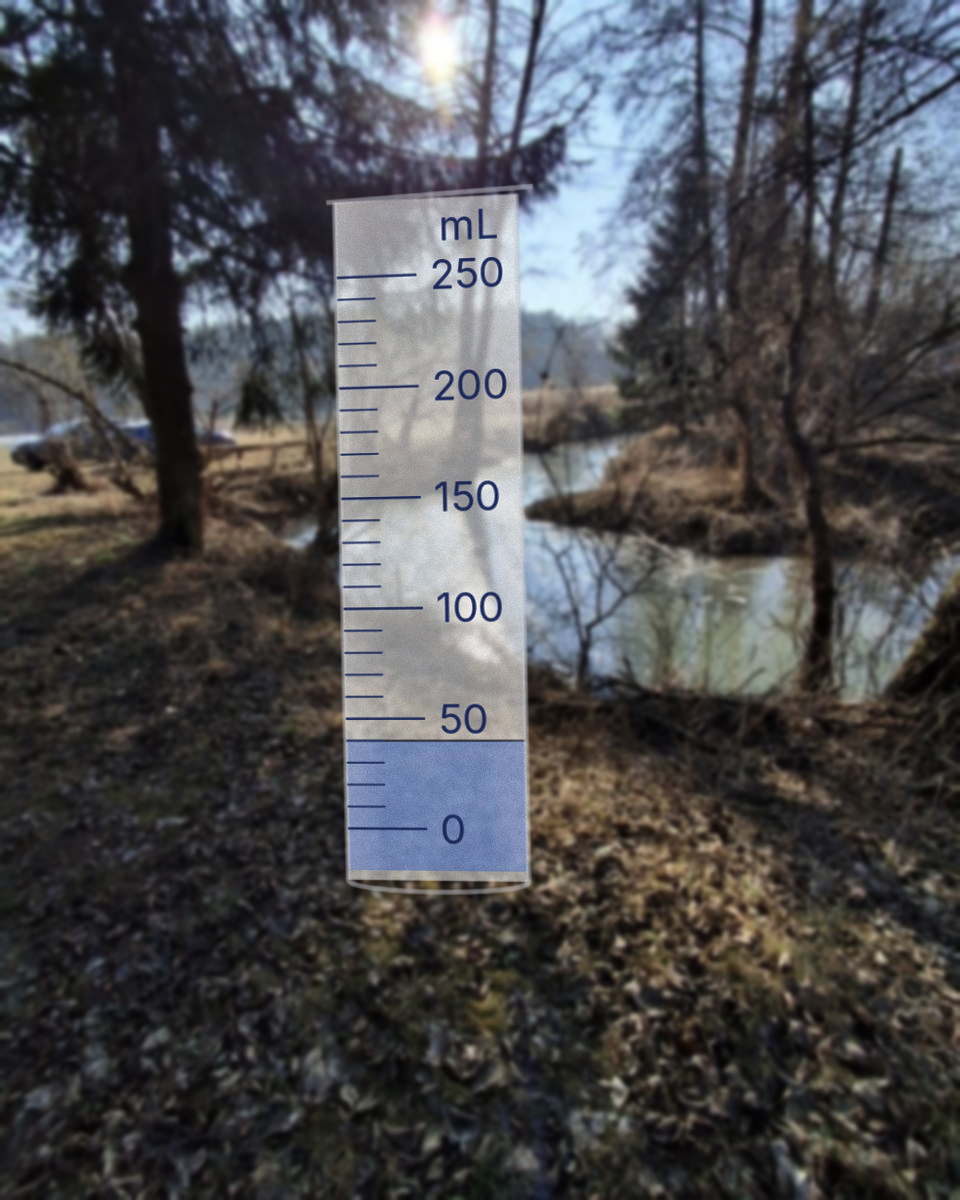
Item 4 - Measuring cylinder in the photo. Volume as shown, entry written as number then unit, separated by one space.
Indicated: 40 mL
